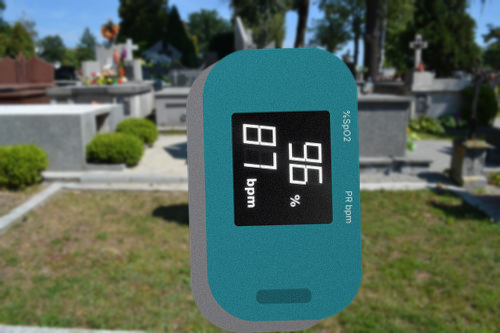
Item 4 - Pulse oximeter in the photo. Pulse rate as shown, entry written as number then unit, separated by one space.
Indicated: 87 bpm
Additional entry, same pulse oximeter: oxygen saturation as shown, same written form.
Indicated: 96 %
